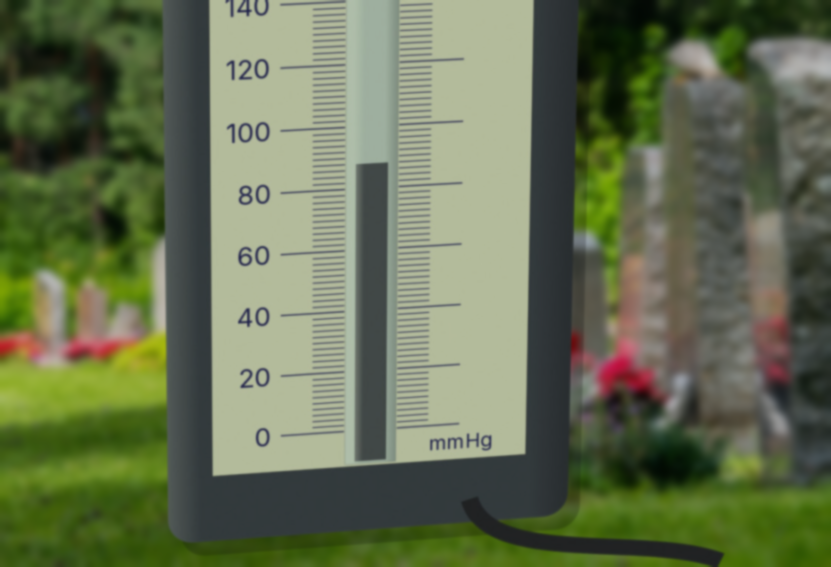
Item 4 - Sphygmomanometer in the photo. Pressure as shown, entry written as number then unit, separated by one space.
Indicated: 88 mmHg
